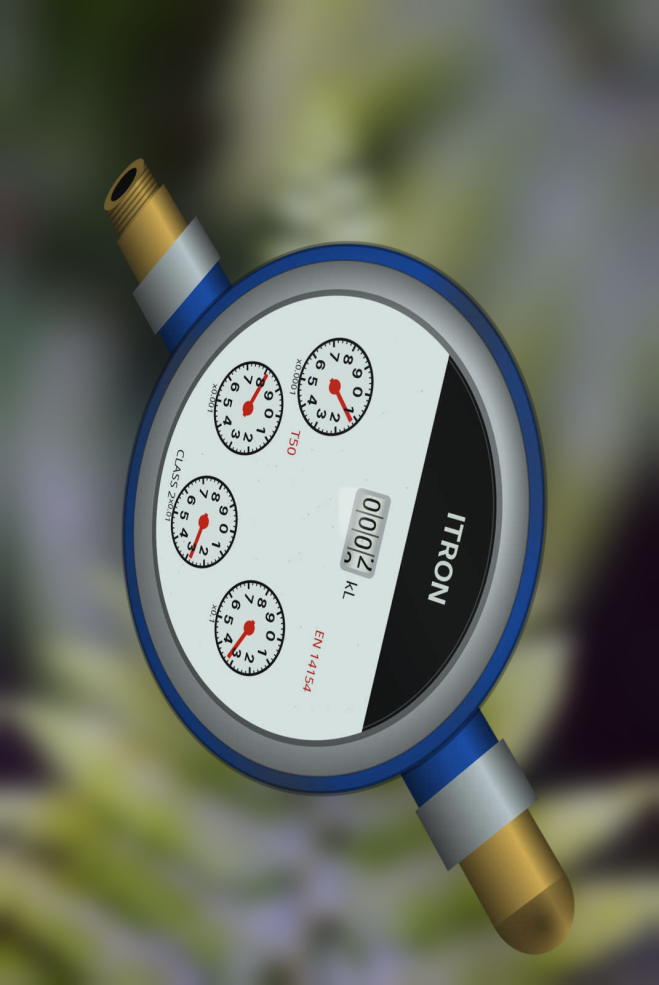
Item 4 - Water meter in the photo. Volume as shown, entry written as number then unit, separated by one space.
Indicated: 2.3281 kL
